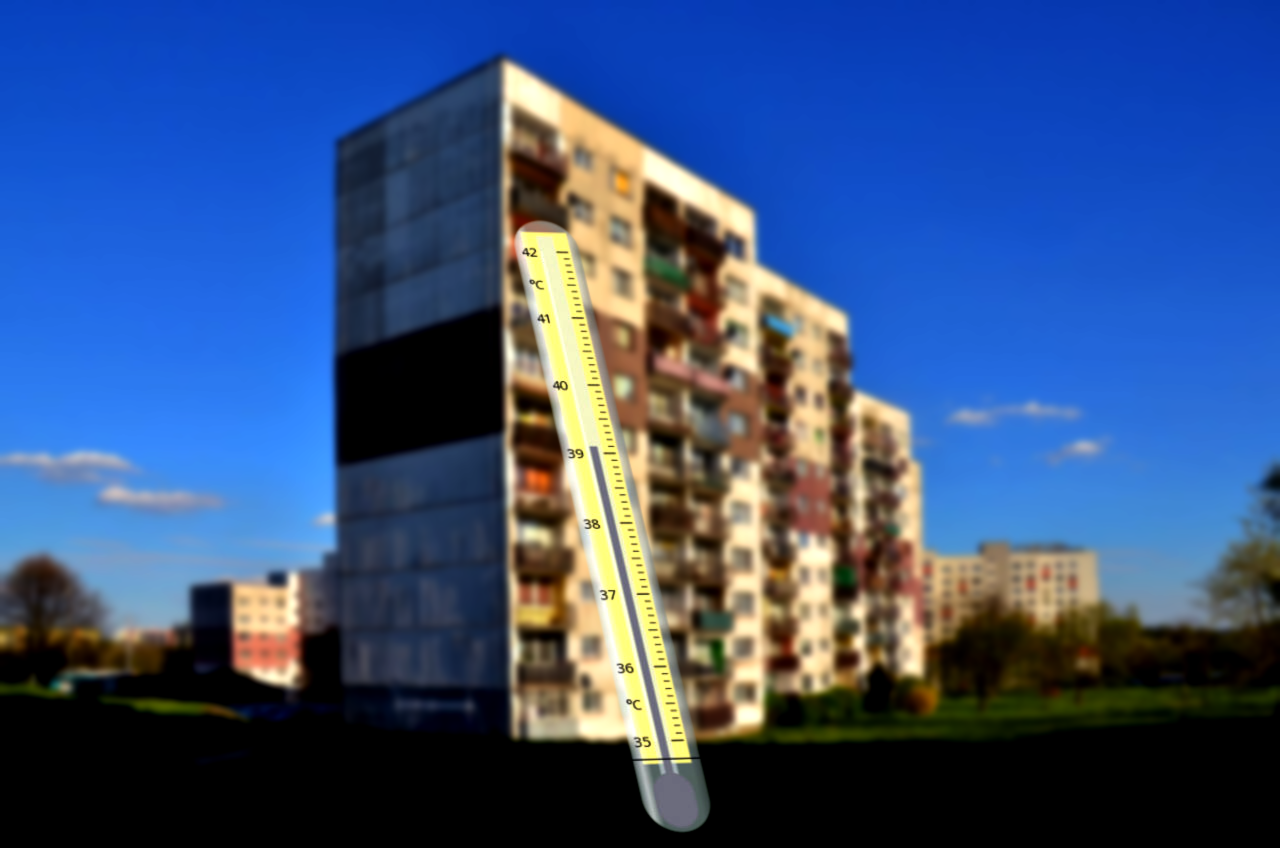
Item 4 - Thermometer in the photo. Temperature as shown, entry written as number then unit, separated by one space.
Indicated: 39.1 °C
